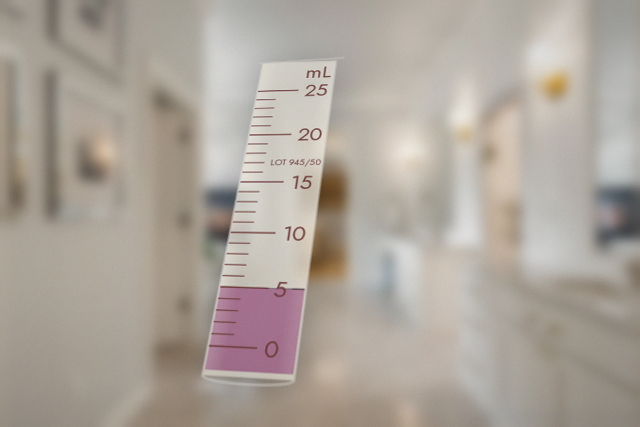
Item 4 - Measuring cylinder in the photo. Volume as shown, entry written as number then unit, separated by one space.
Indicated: 5 mL
